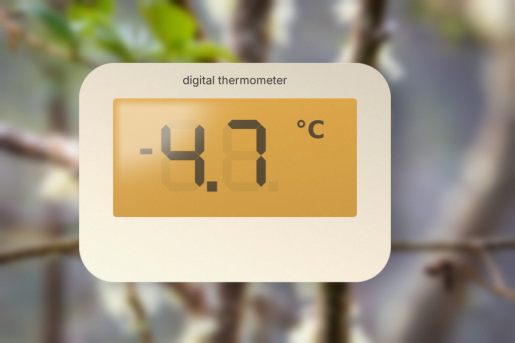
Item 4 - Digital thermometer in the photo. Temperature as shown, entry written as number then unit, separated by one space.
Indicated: -4.7 °C
